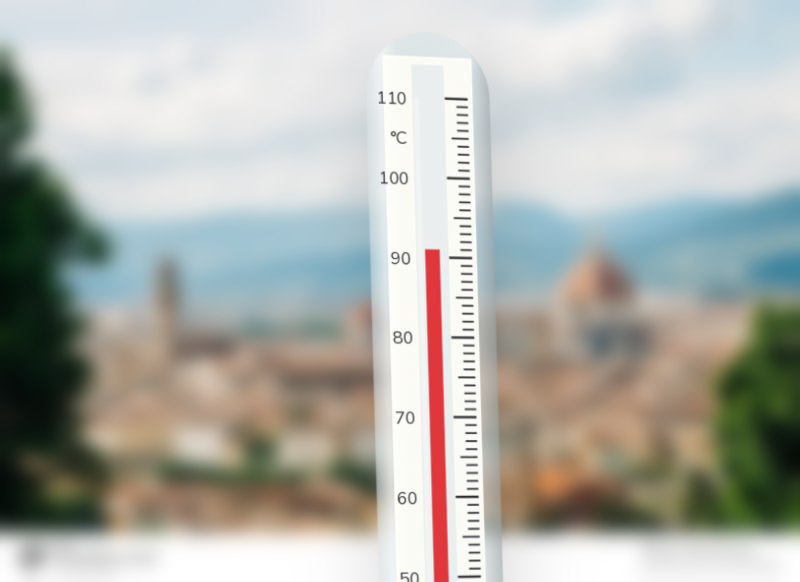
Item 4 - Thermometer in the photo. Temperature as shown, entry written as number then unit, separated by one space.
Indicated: 91 °C
